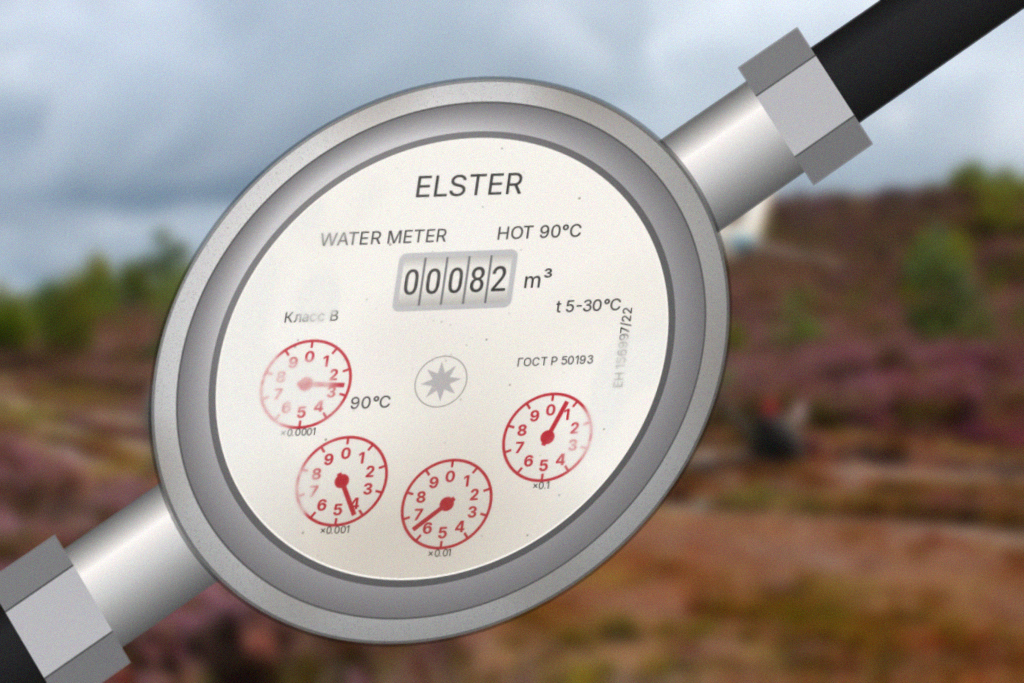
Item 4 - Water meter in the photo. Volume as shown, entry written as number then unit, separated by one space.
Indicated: 82.0642 m³
